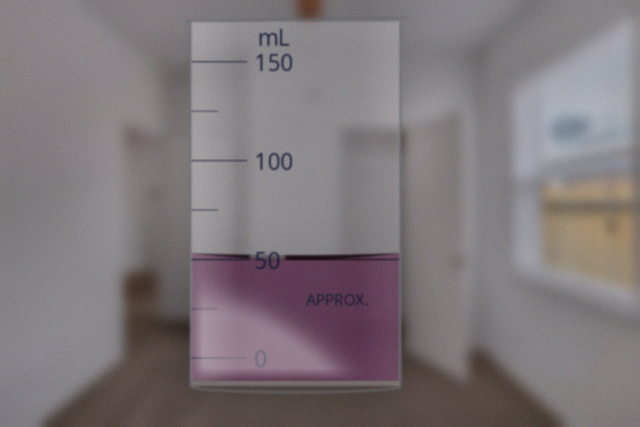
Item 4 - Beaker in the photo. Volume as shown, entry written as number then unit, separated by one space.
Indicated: 50 mL
